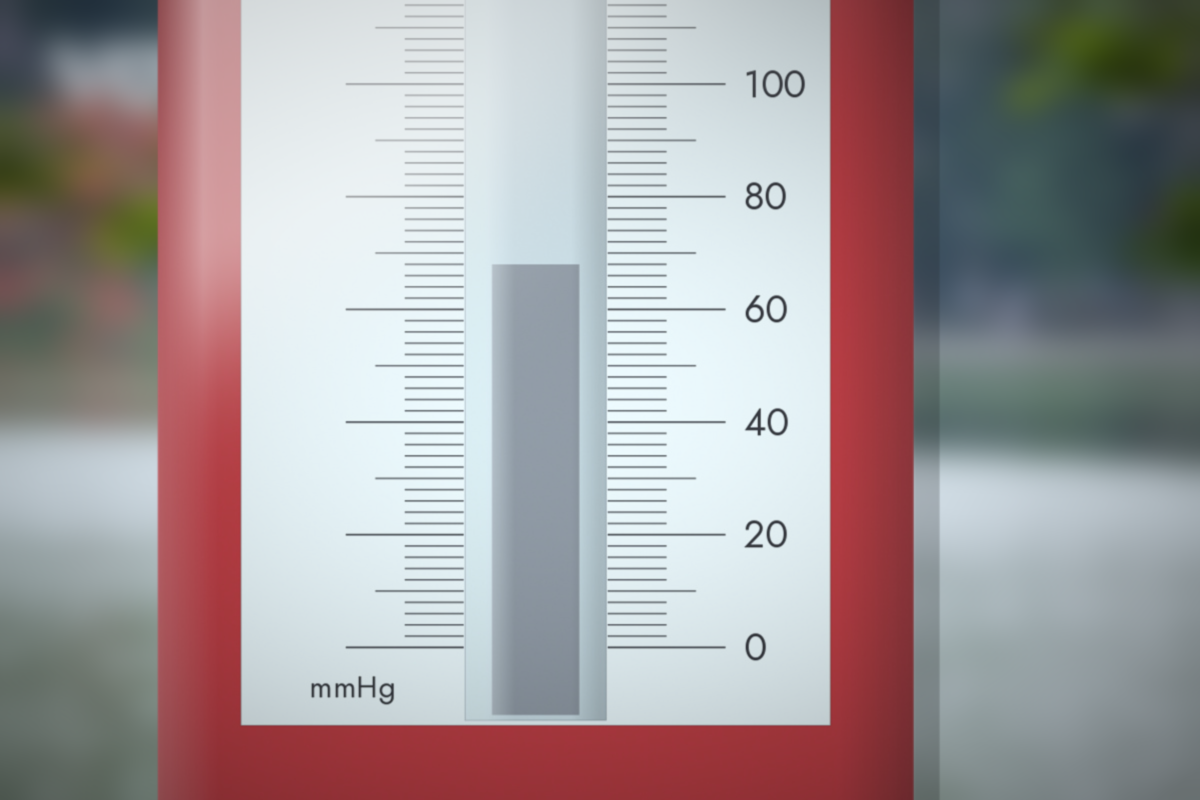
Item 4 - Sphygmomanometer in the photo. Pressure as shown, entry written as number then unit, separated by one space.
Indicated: 68 mmHg
